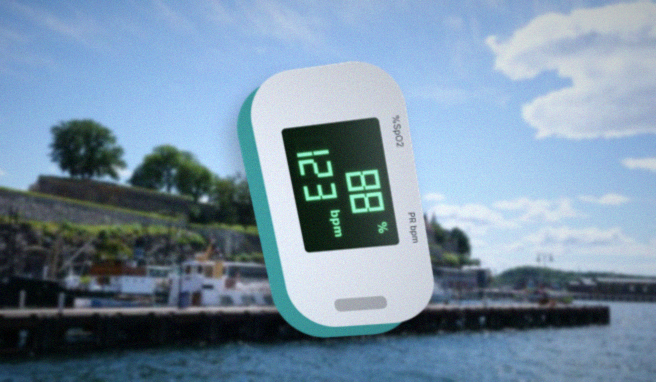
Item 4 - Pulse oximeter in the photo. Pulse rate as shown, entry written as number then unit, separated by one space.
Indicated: 123 bpm
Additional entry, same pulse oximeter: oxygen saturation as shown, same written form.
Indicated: 88 %
